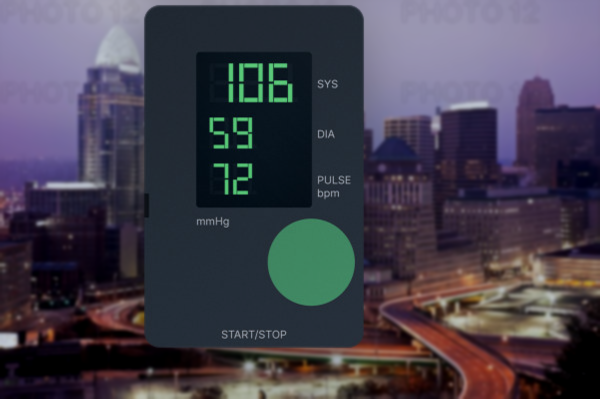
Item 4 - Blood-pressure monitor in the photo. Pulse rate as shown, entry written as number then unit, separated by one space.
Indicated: 72 bpm
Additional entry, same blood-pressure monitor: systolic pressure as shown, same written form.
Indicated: 106 mmHg
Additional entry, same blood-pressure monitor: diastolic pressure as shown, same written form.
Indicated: 59 mmHg
